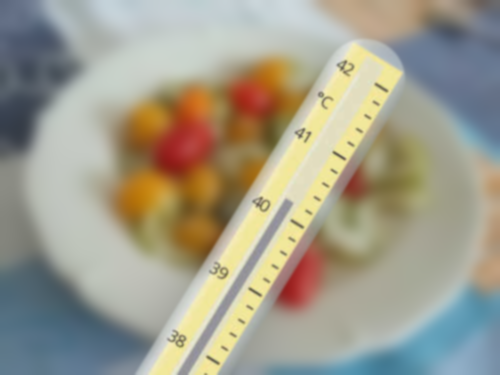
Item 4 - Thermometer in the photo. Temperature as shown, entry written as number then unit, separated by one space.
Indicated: 40.2 °C
